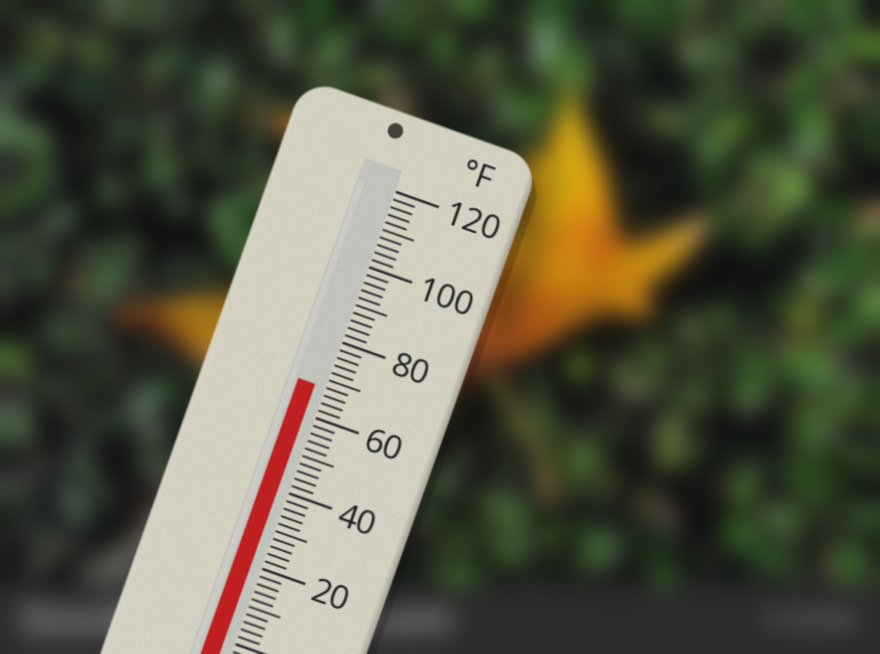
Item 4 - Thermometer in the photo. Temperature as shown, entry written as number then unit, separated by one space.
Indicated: 68 °F
